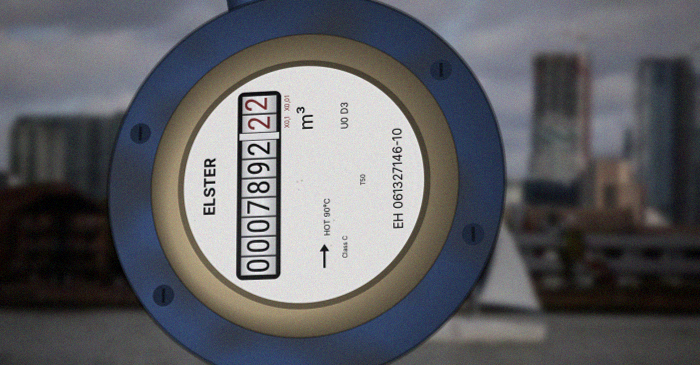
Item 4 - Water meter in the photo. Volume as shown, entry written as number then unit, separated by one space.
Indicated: 7892.22 m³
